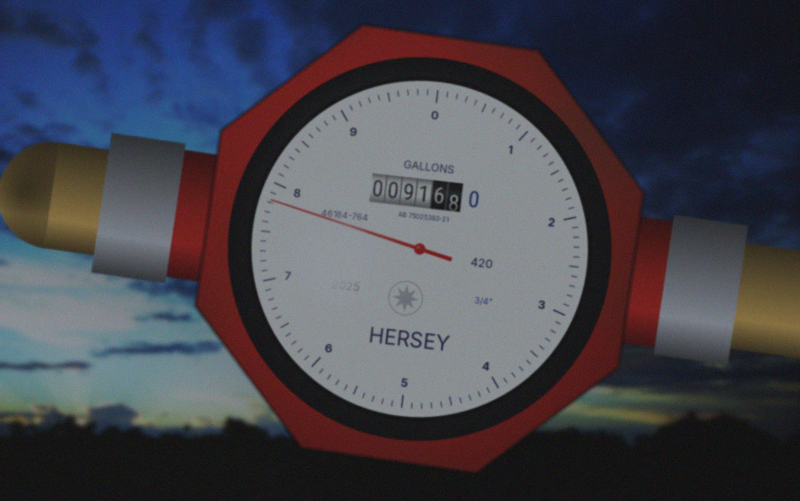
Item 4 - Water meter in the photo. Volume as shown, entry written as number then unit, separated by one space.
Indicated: 91677.8 gal
